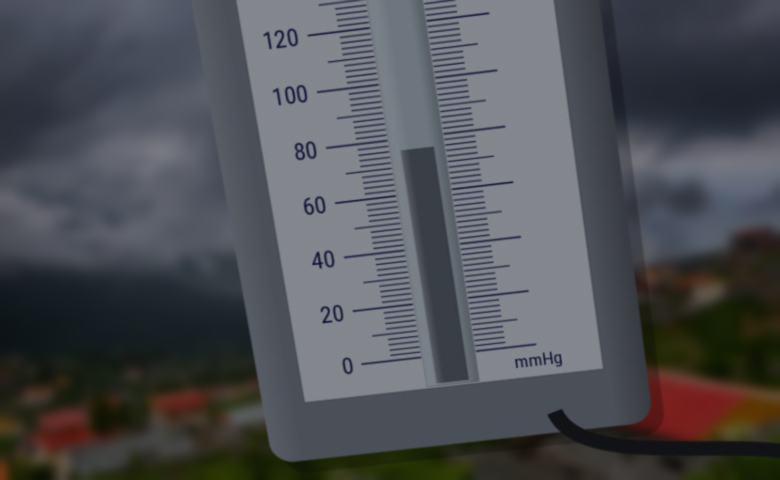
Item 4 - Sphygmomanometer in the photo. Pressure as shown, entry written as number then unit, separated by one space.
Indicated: 76 mmHg
